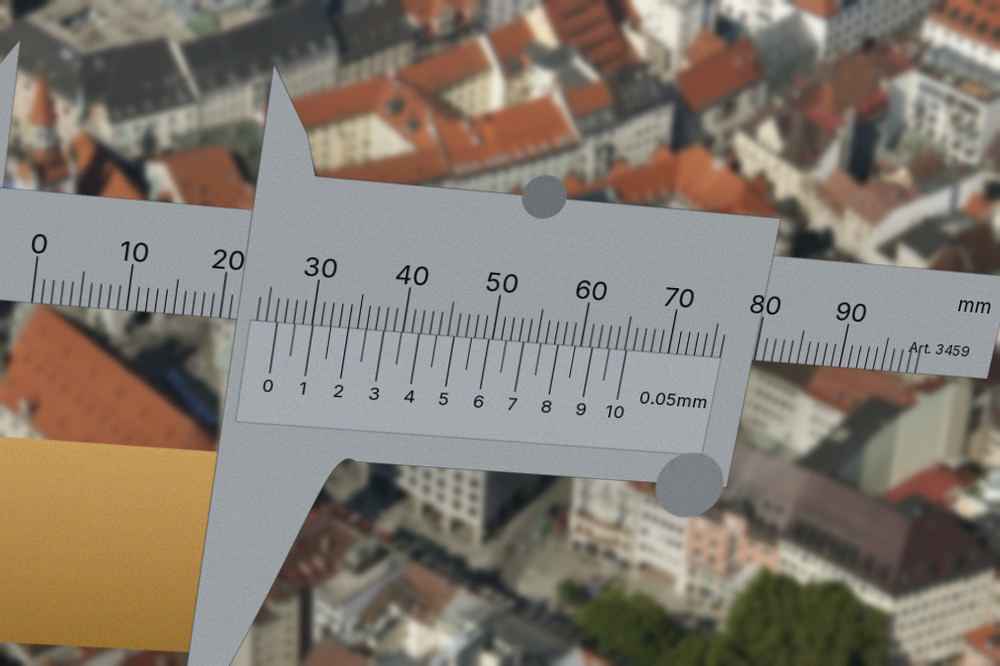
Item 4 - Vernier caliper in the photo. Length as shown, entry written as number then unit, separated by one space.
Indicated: 26.2 mm
